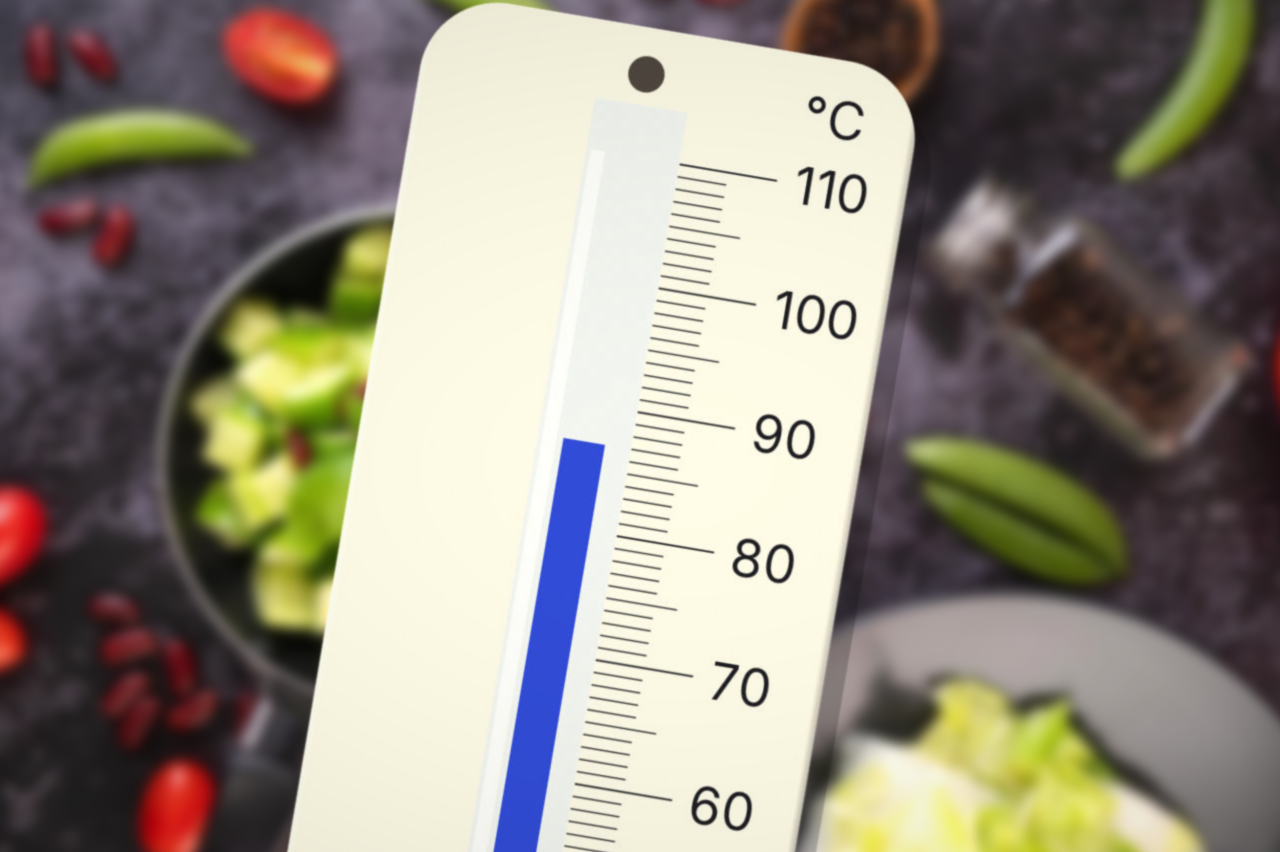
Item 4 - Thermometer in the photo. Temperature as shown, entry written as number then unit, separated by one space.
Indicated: 87 °C
